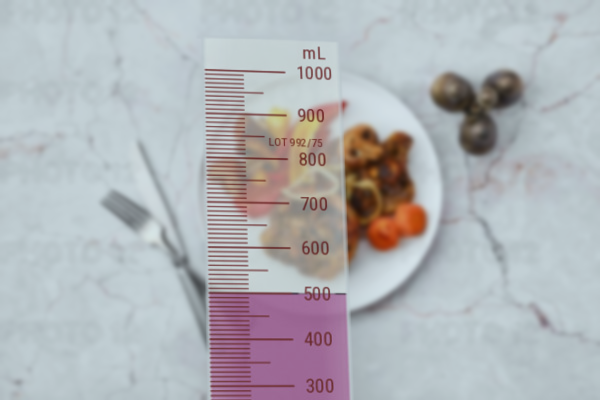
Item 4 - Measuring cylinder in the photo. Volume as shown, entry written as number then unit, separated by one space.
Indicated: 500 mL
